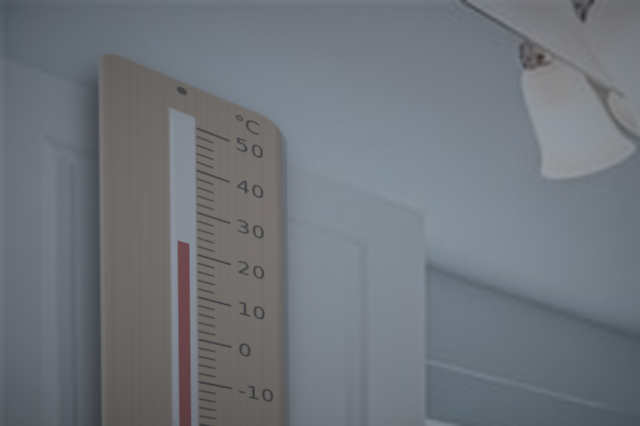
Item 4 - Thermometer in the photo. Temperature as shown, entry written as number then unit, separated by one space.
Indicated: 22 °C
